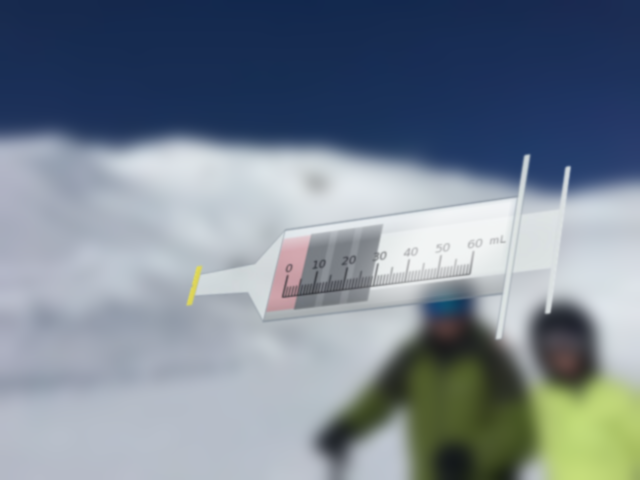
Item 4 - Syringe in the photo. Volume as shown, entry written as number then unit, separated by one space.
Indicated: 5 mL
